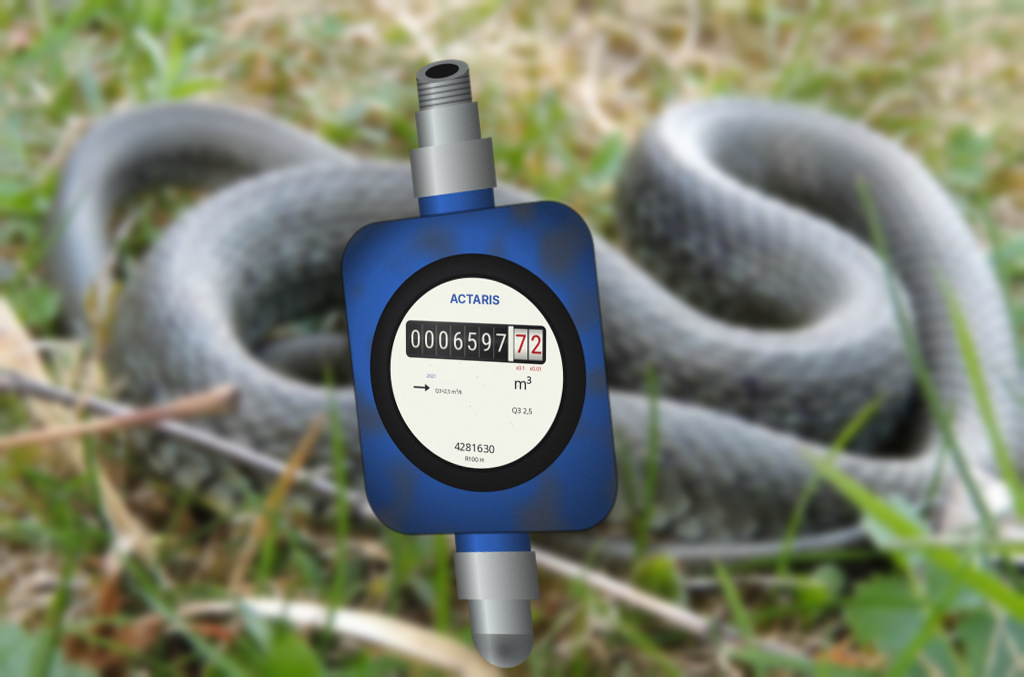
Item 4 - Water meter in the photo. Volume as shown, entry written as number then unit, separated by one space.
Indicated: 6597.72 m³
